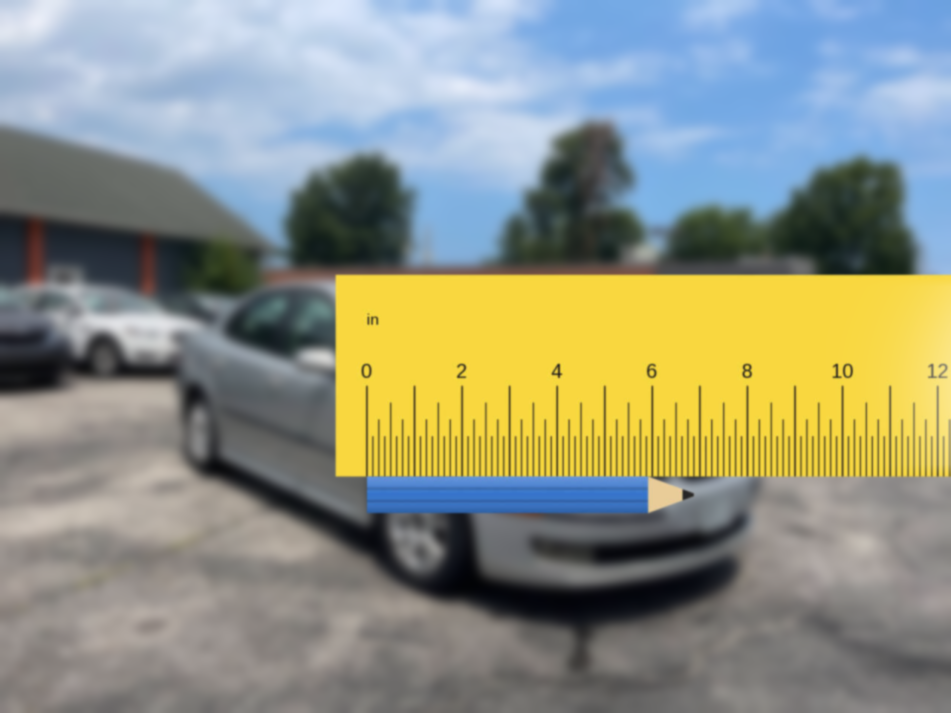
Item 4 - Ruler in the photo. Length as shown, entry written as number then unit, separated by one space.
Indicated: 6.875 in
